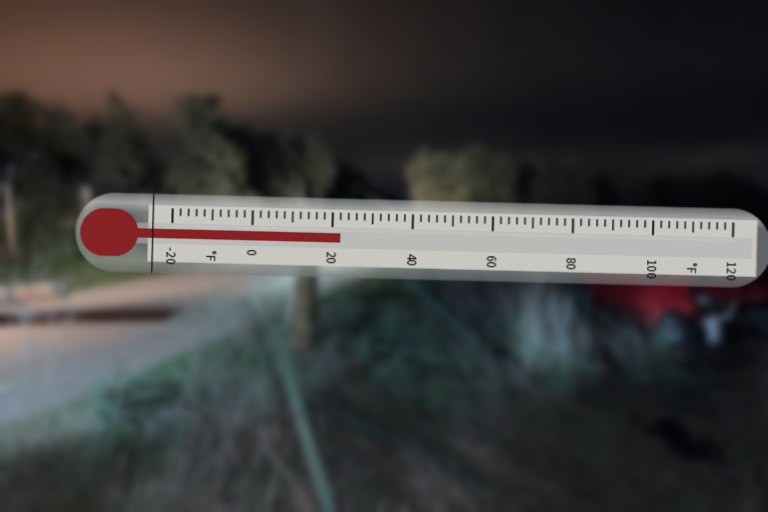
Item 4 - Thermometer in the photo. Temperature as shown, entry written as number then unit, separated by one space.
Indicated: 22 °F
